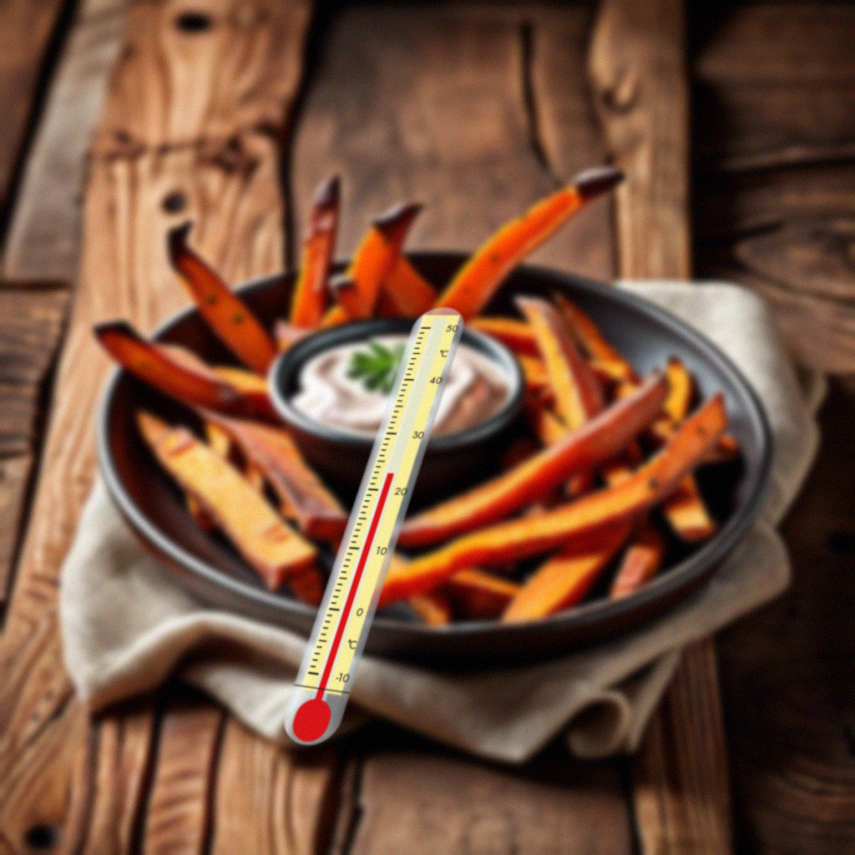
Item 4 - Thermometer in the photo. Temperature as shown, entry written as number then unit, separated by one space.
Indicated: 23 °C
